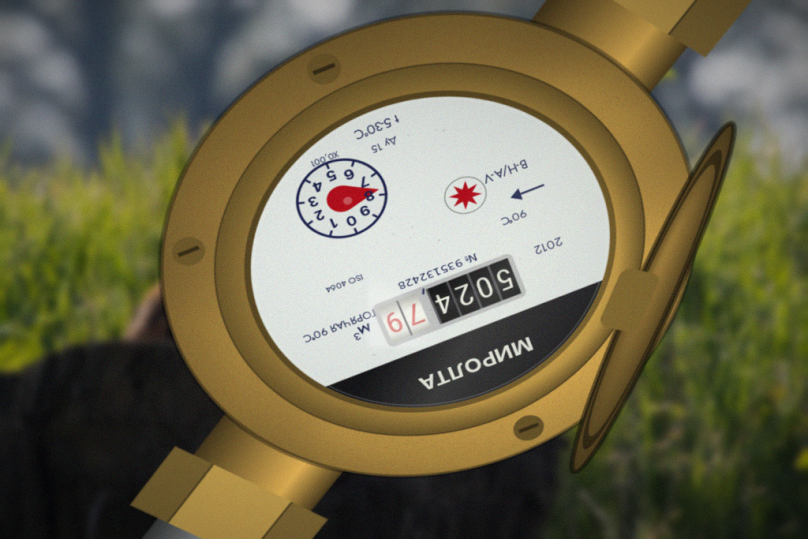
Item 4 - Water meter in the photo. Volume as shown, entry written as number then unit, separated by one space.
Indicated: 5024.797 m³
